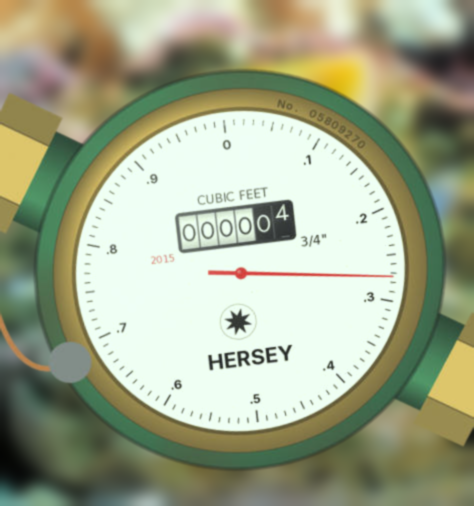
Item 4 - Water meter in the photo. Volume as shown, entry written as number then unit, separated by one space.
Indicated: 4.27 ft³
